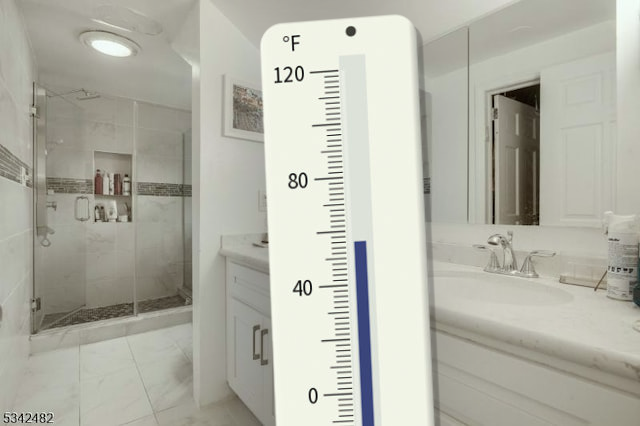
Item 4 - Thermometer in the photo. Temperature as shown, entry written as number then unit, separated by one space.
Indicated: 56 °F
